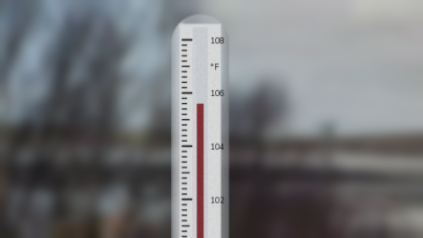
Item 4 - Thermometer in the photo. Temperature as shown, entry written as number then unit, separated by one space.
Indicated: 105.6 °F
